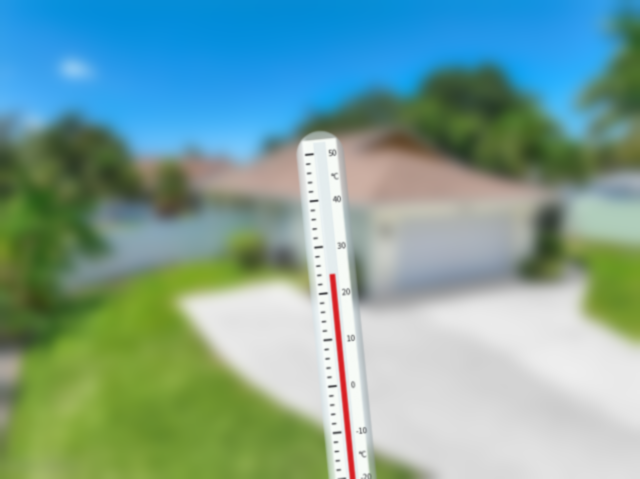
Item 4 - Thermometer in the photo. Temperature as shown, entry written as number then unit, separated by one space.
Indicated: 24 °C
